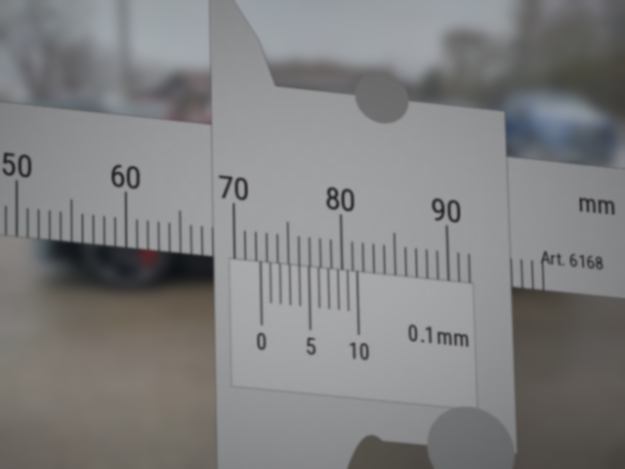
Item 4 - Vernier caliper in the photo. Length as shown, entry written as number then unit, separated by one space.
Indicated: 72.4 mm
